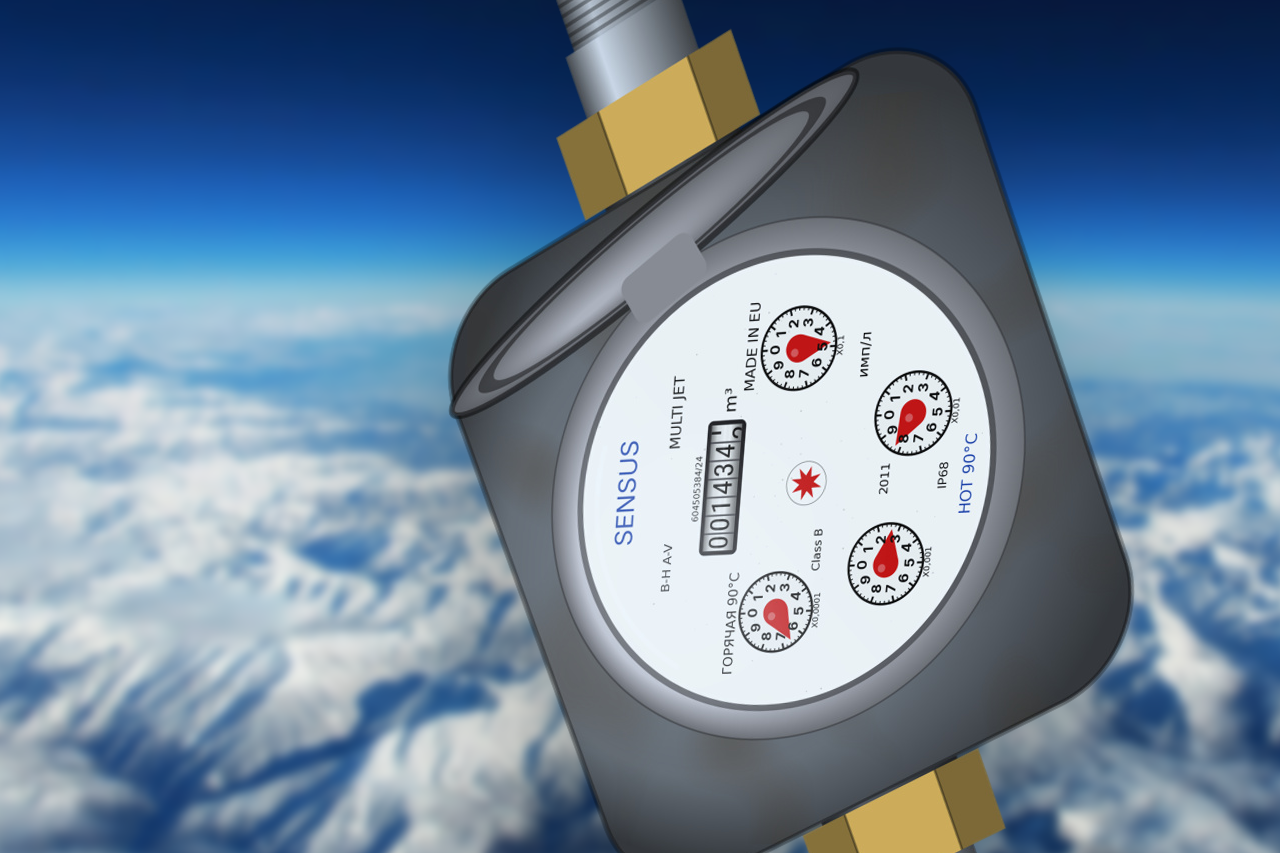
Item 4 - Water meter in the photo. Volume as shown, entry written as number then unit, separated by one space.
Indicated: 14341.4826 m³
